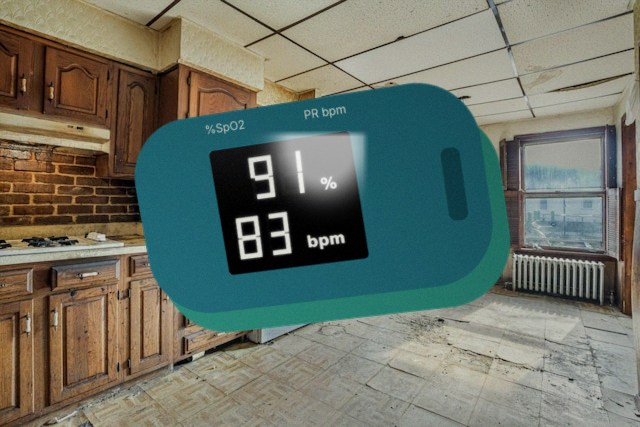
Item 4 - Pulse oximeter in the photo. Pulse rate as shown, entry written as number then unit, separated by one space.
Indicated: 83 bpm
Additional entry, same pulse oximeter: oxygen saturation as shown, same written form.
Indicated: 91 %
